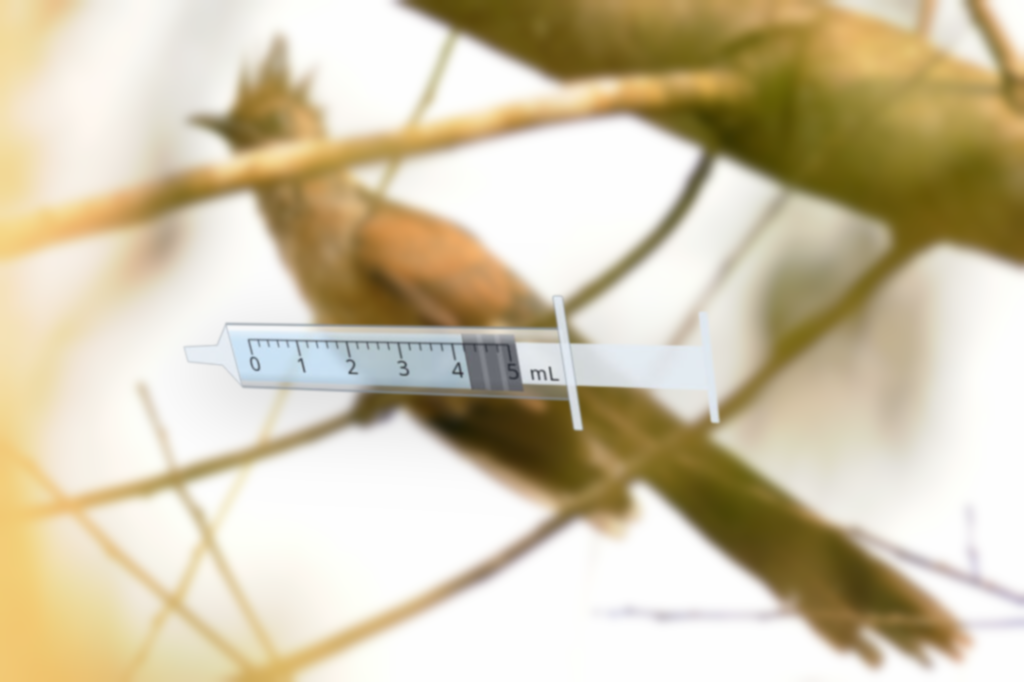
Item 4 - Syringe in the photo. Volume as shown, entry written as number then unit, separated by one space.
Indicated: 4.2 mL
